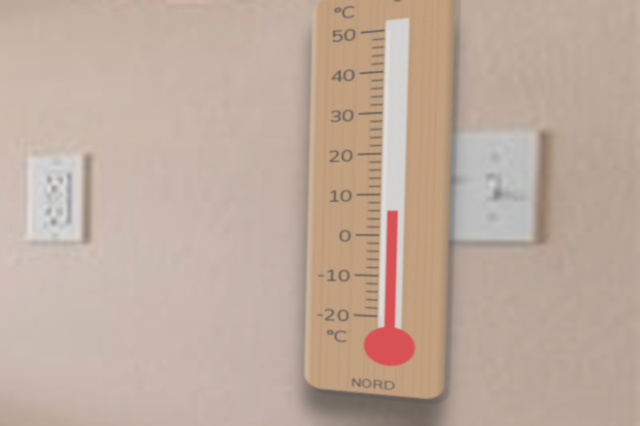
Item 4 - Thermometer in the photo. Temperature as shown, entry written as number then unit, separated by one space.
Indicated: 6 °C
